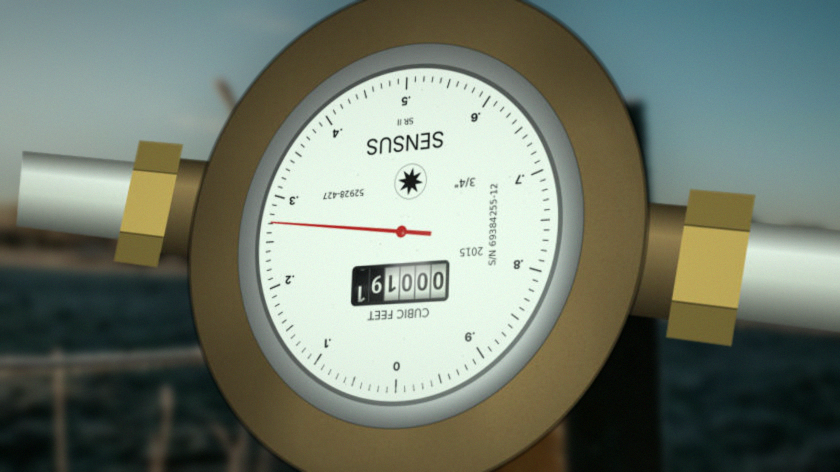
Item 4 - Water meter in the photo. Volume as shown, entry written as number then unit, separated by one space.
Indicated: 191.27 ft³
